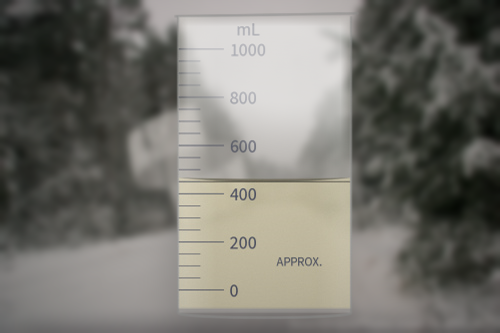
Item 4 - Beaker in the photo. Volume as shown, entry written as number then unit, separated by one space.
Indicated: 450 mL
